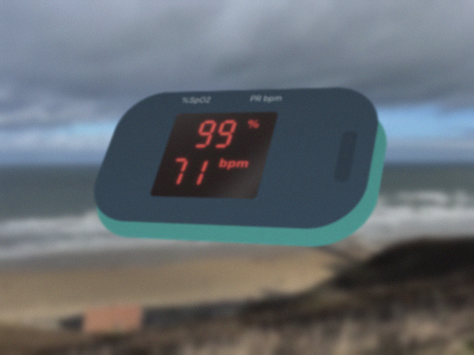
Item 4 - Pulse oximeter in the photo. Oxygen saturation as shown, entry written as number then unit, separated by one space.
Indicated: 99 %
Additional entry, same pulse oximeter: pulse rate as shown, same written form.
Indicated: 71 bpm
